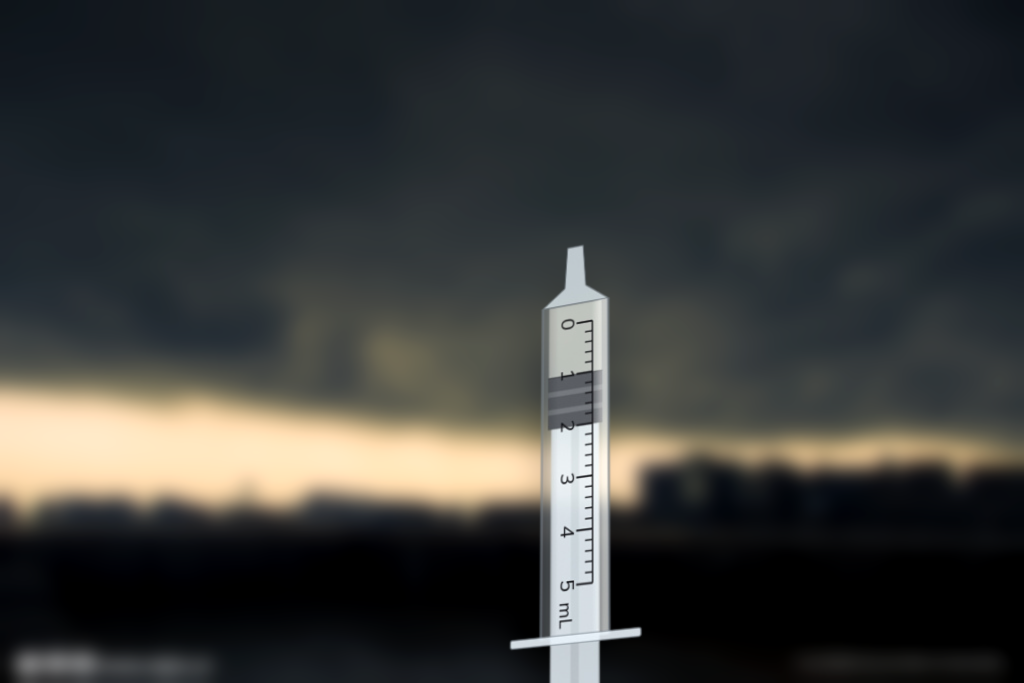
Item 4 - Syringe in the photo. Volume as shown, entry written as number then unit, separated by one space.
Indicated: 1 mL
